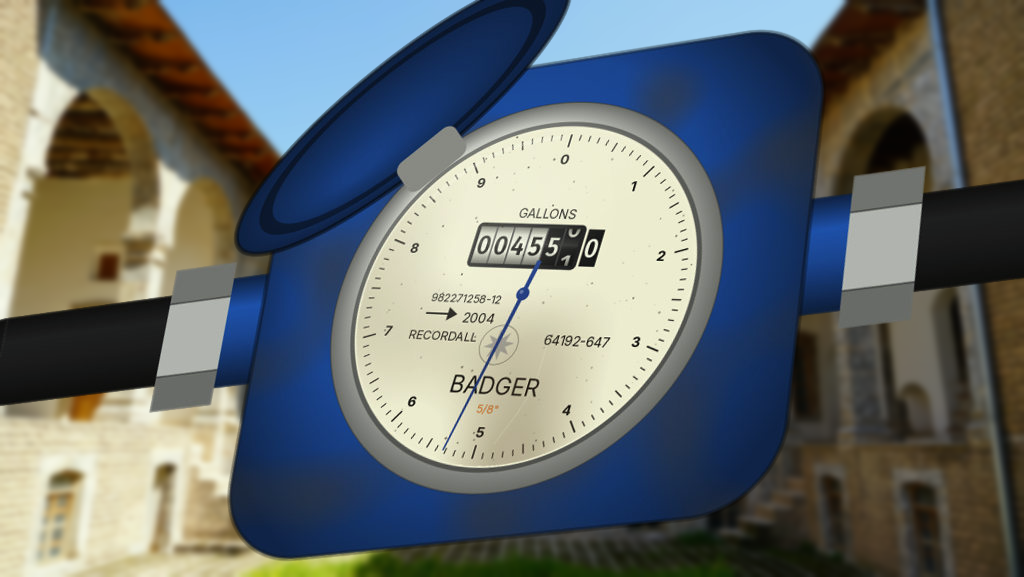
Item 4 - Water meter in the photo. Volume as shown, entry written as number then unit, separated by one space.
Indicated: 45505.3 gal
